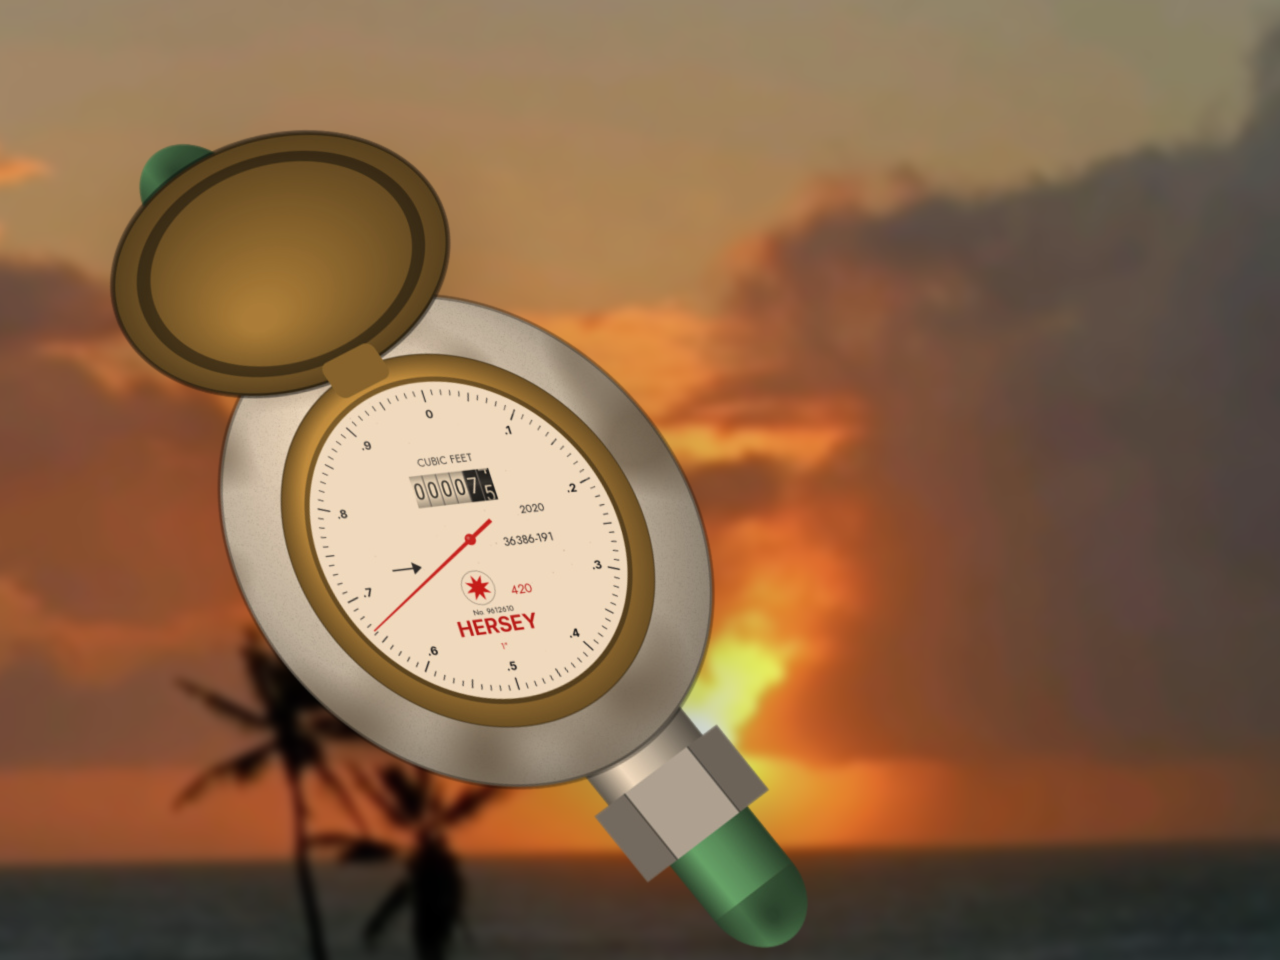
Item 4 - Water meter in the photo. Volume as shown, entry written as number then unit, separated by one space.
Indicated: 74.66 ft³
